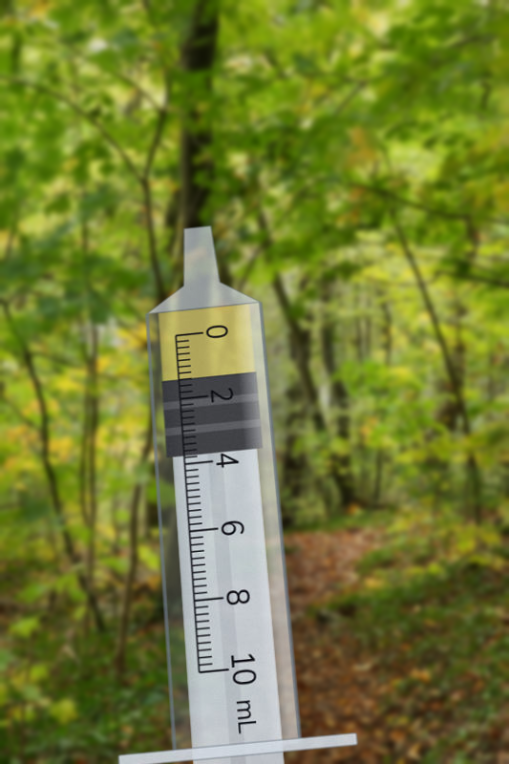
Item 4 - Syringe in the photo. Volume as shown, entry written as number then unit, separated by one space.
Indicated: 1.4 mL
